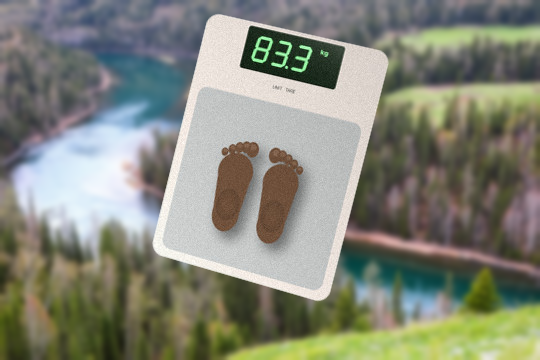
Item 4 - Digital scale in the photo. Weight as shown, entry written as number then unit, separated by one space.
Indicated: 83.3 kg
